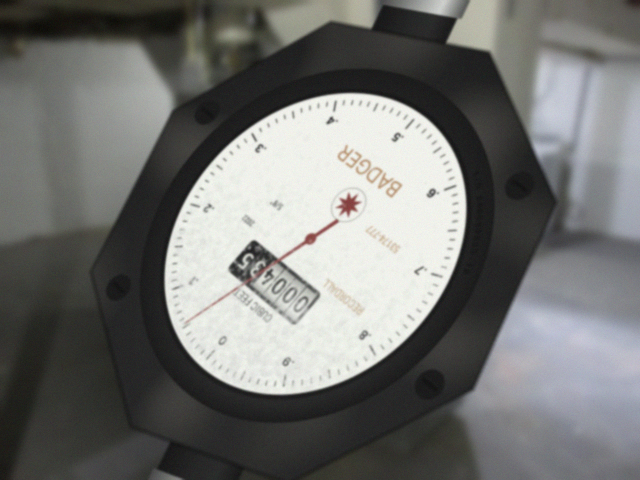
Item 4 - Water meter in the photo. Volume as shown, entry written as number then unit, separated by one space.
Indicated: 435.05 ft³
